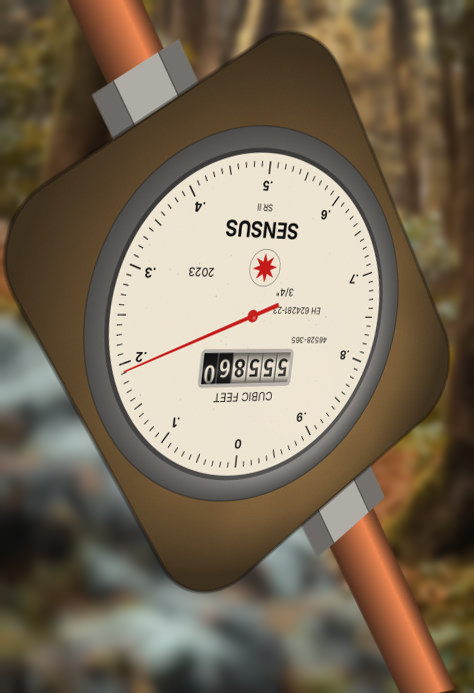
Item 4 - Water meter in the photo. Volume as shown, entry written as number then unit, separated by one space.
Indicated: 555860.19 ft³
